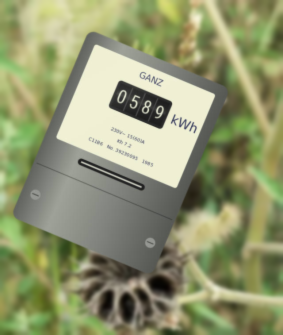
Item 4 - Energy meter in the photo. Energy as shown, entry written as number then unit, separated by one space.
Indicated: 589 kWh
